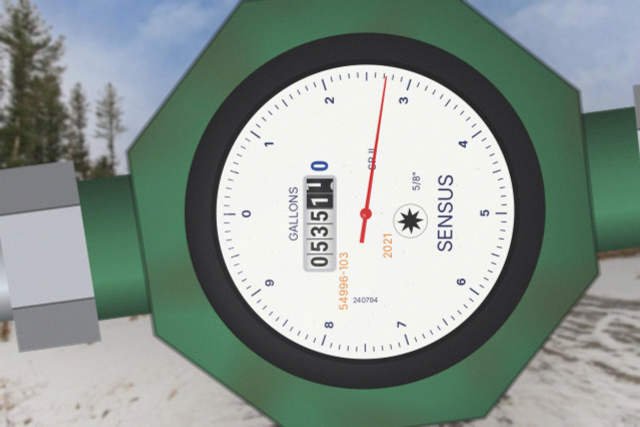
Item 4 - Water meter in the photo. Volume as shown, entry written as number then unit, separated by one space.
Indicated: 535112.7 gal
